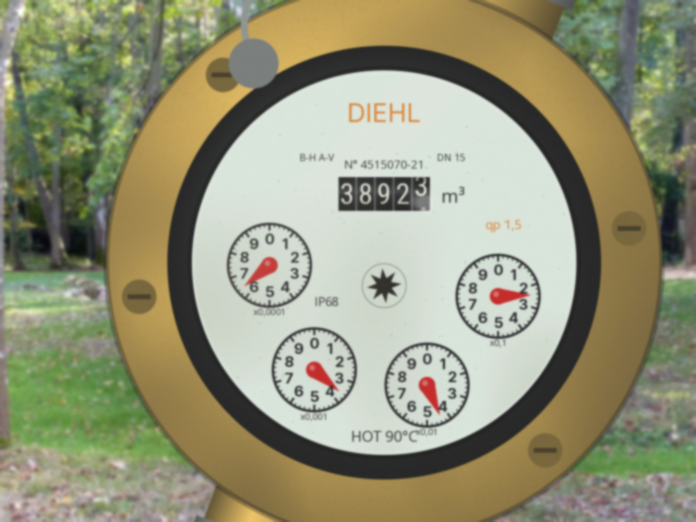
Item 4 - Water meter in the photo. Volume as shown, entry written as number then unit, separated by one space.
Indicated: 38923.2436 m³
